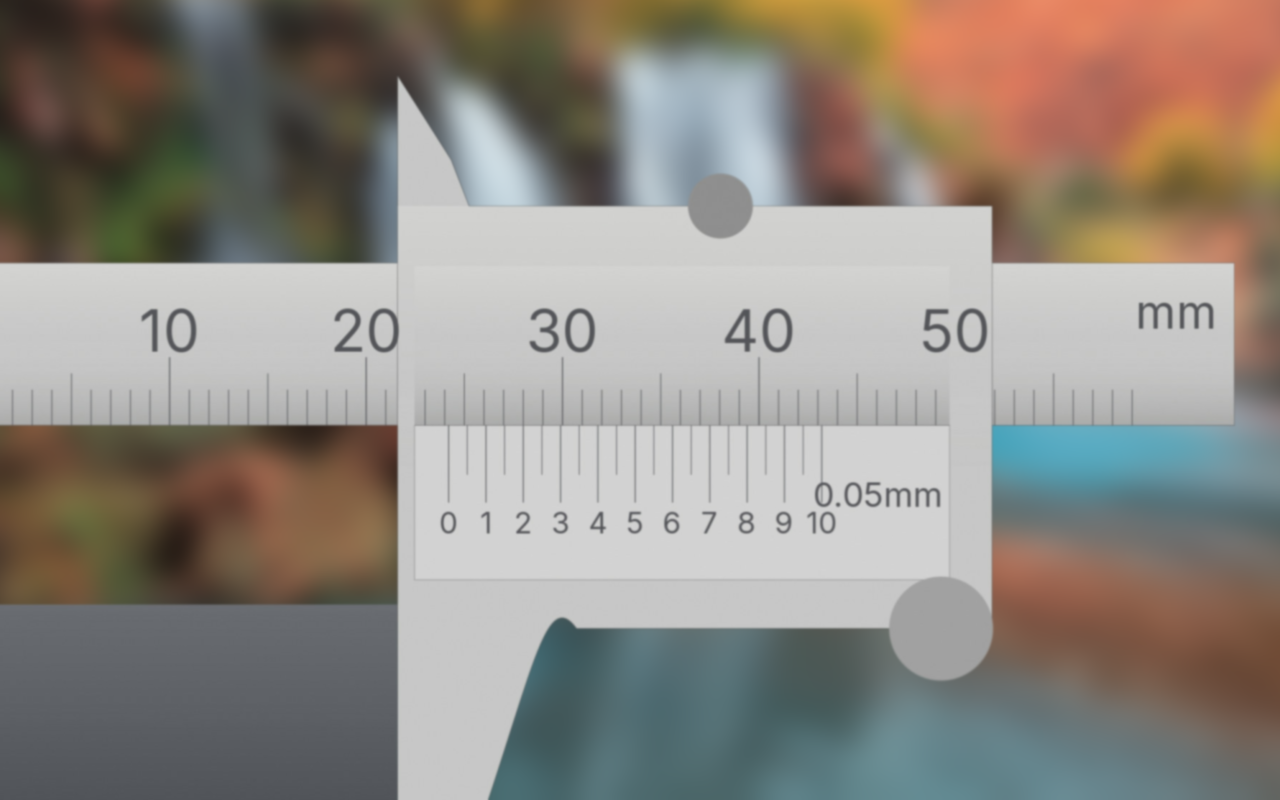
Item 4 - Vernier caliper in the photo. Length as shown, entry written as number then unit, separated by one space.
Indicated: 24.2 mm
